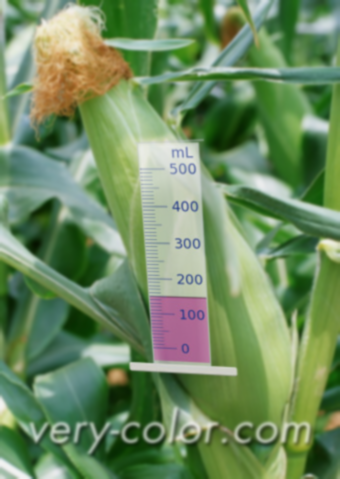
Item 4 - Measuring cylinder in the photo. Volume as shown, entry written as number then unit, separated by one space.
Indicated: 150 mL
